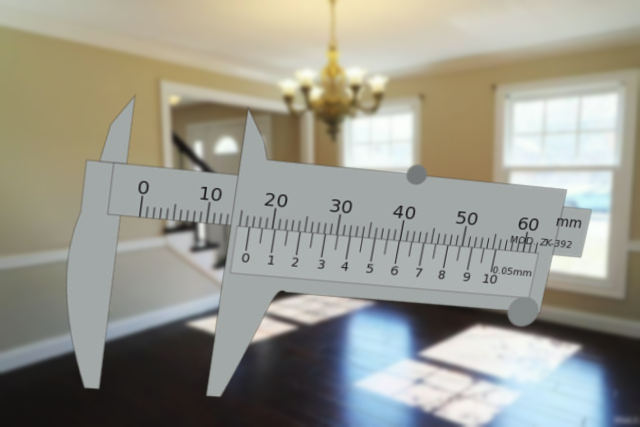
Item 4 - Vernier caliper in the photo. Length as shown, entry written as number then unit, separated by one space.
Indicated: 16.5 mm
